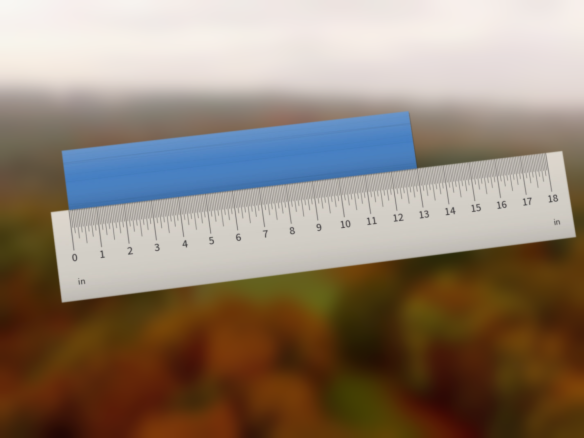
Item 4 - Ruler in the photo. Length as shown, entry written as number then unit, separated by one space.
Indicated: 13 in
